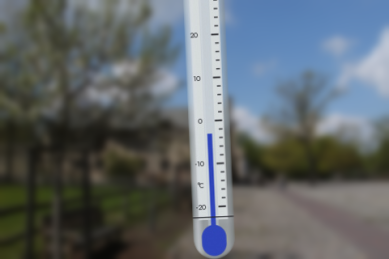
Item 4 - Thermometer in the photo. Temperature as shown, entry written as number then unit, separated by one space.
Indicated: -3 °C
